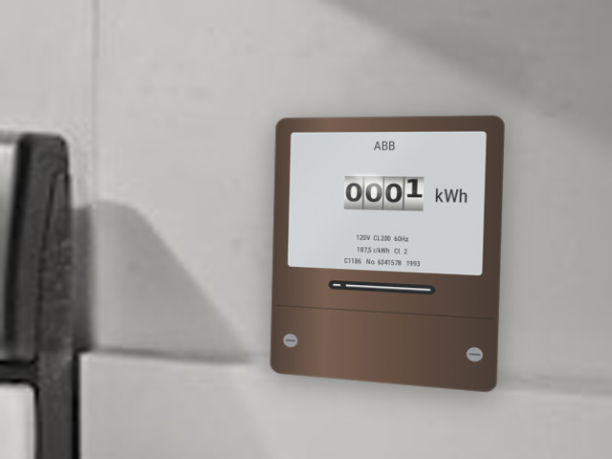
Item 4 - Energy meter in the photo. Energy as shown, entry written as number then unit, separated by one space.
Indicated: 1 kWh
